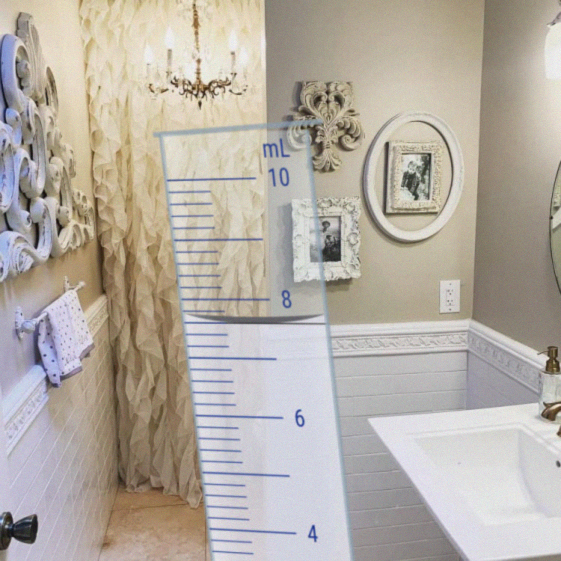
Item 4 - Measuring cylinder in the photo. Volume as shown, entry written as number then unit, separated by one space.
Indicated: 7.6 mL
